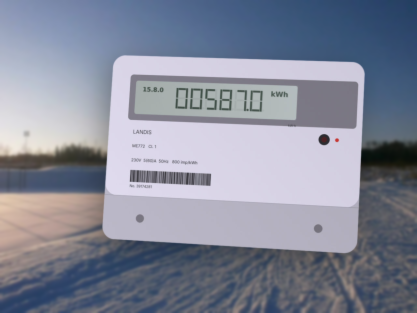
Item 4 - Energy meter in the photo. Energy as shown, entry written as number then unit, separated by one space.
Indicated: 587.0 kWh
